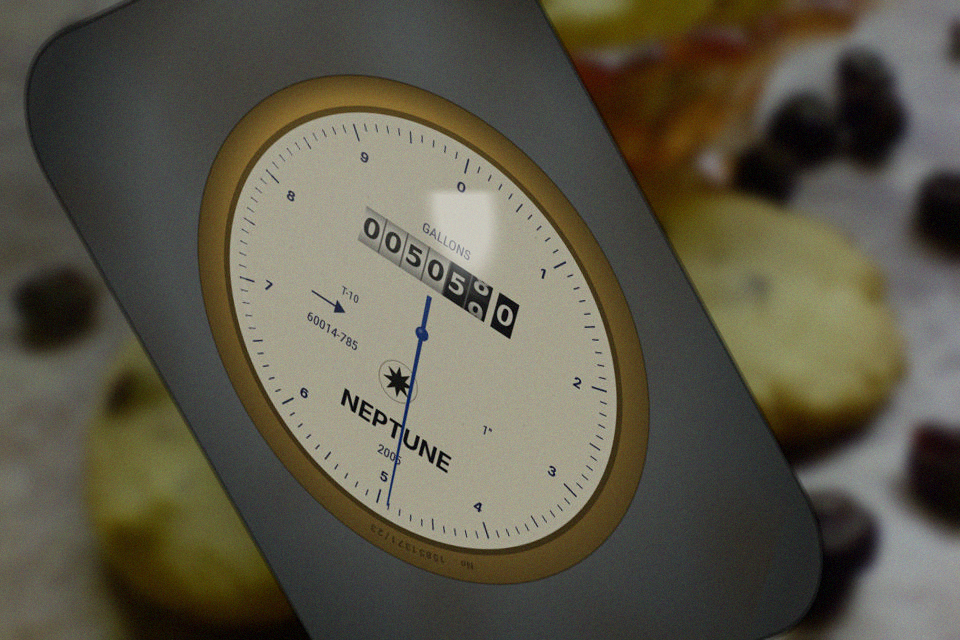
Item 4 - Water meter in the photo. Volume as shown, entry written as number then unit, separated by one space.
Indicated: 50584.9 gal
